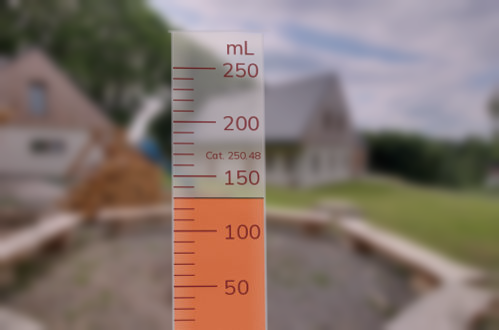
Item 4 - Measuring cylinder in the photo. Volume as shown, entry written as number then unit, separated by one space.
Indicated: 130 mL
